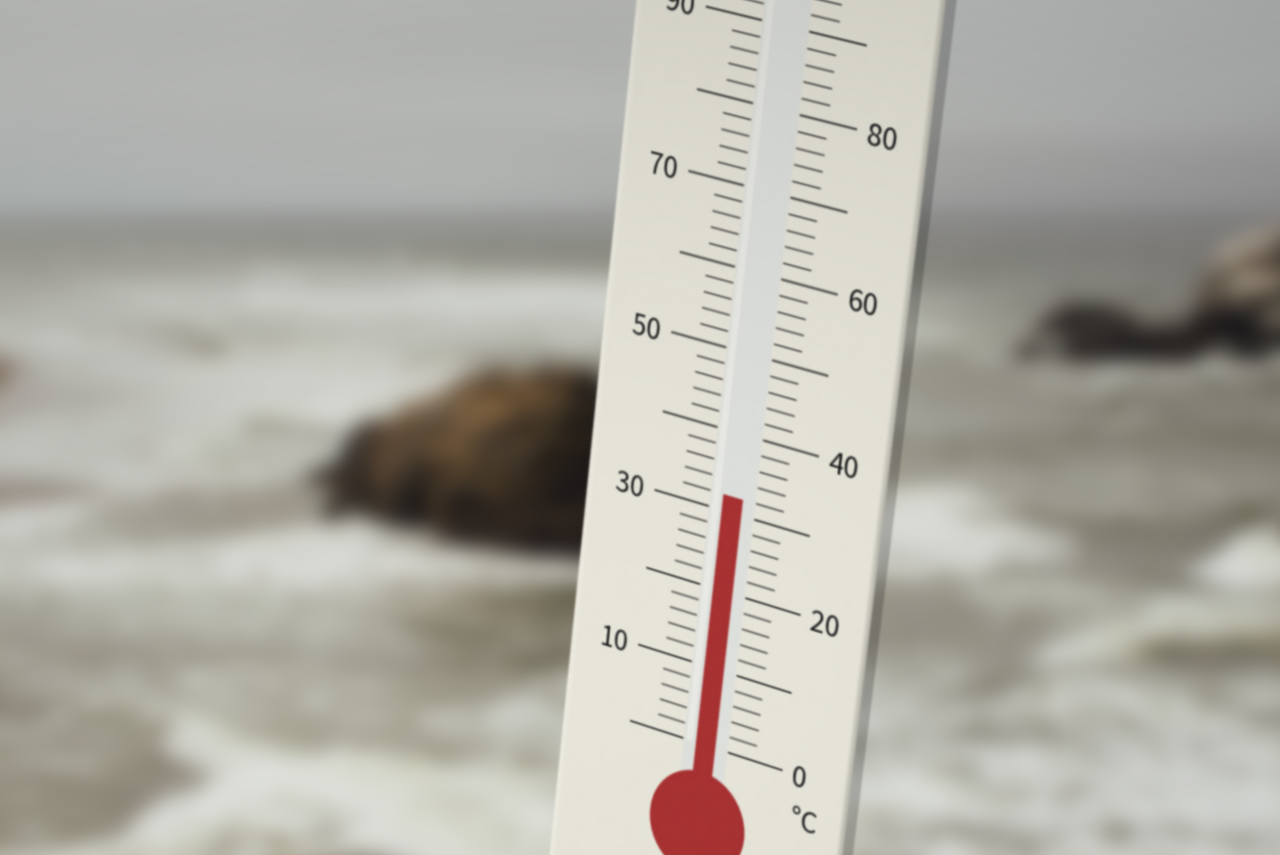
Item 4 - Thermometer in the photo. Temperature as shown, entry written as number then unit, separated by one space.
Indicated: 32 °C
